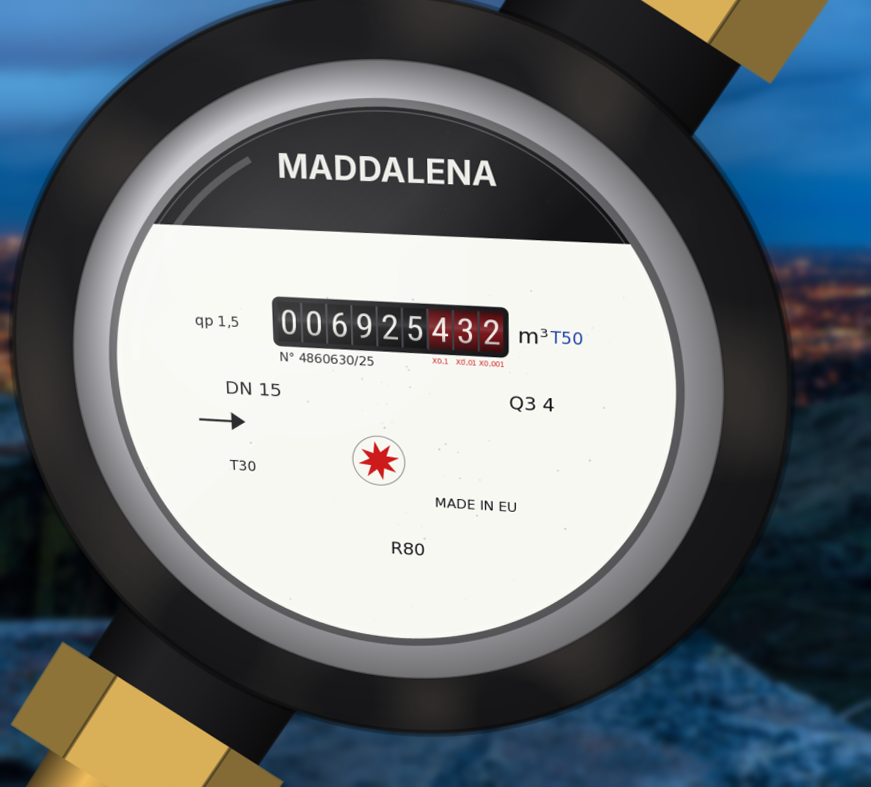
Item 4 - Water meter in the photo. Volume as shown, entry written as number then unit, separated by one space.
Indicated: 6925.432 m³
